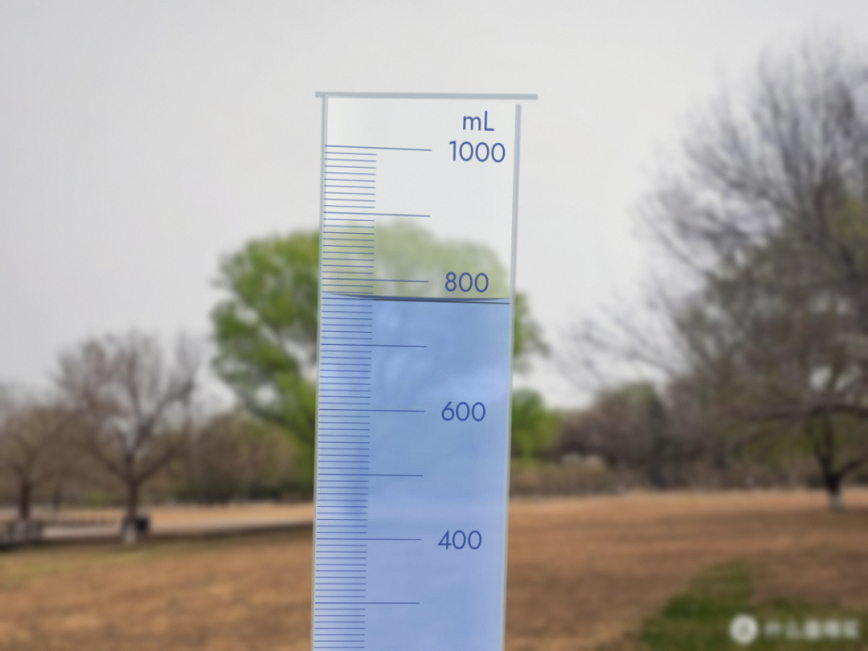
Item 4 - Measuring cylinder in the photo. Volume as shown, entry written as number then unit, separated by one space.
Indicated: 770 mL
